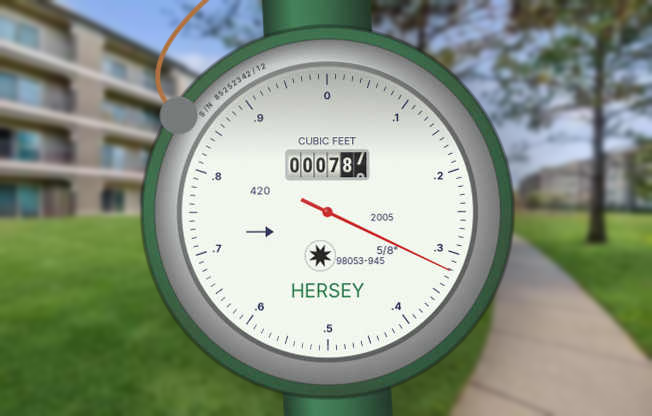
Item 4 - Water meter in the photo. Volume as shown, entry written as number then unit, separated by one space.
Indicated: 787.32 ft³
